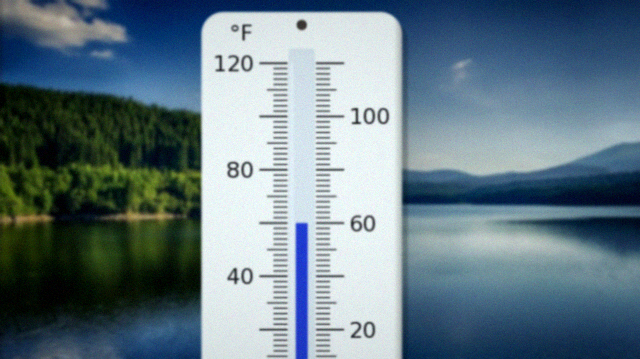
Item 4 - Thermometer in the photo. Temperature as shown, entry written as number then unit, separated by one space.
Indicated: 60 °F
